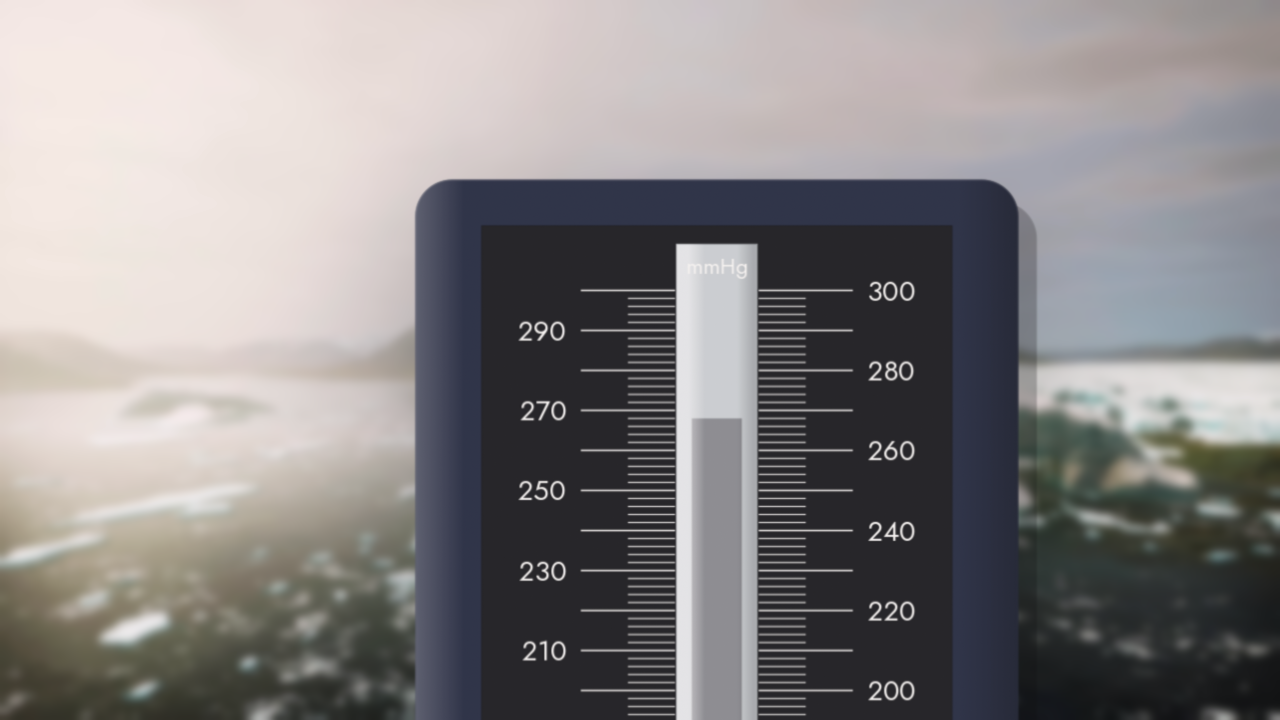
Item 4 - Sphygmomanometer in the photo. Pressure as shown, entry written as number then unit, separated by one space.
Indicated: 268 mmHg
